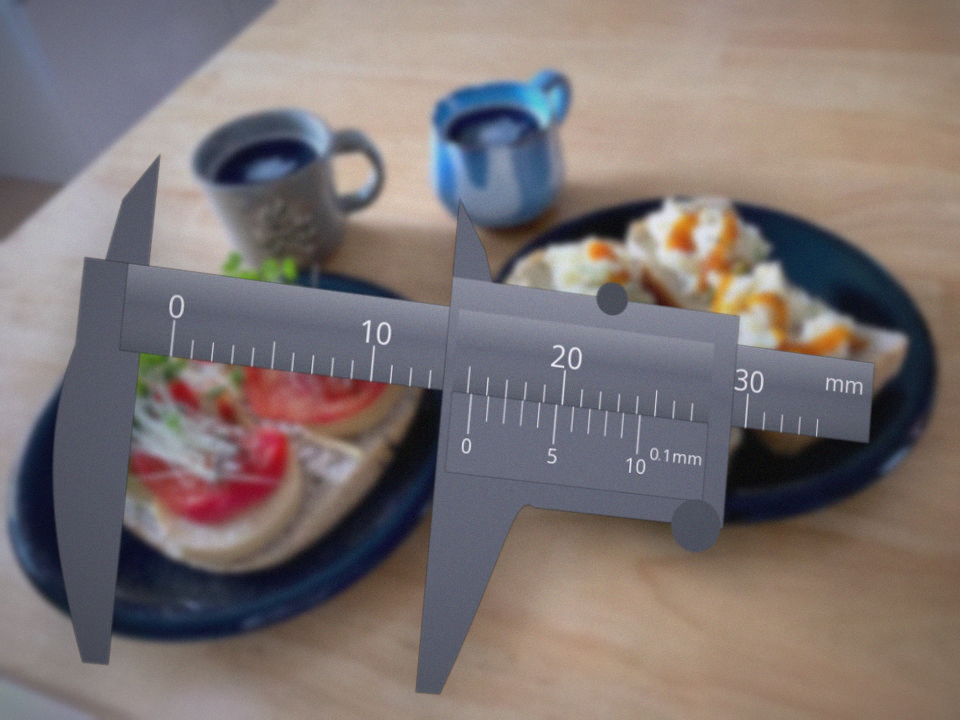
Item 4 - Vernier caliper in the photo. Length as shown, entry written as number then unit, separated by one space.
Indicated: 15.2 mm
